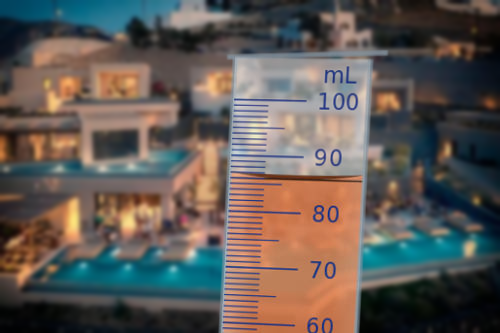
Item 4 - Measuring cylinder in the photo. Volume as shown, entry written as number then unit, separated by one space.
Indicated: 86 mL
